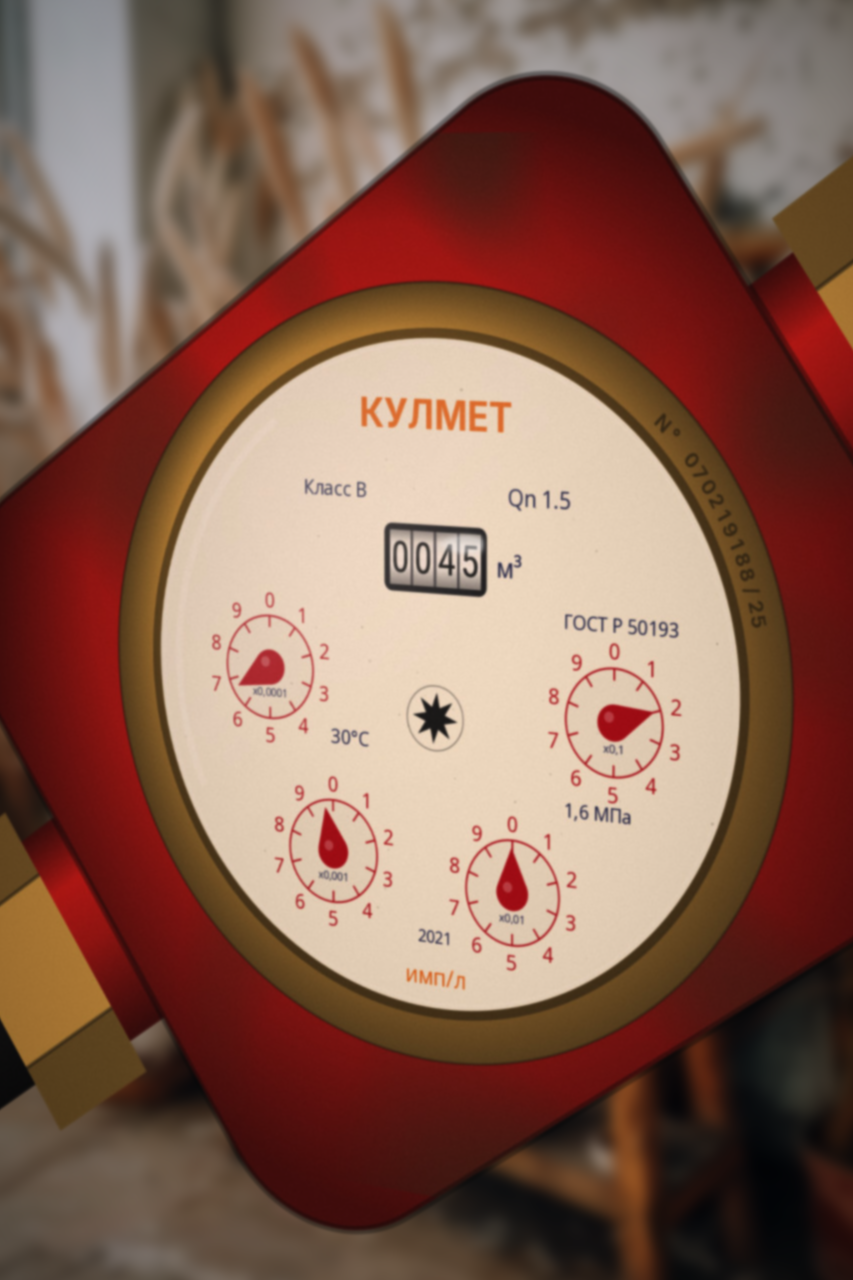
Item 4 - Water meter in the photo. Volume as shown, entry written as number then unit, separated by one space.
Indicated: 45.1996 m³
